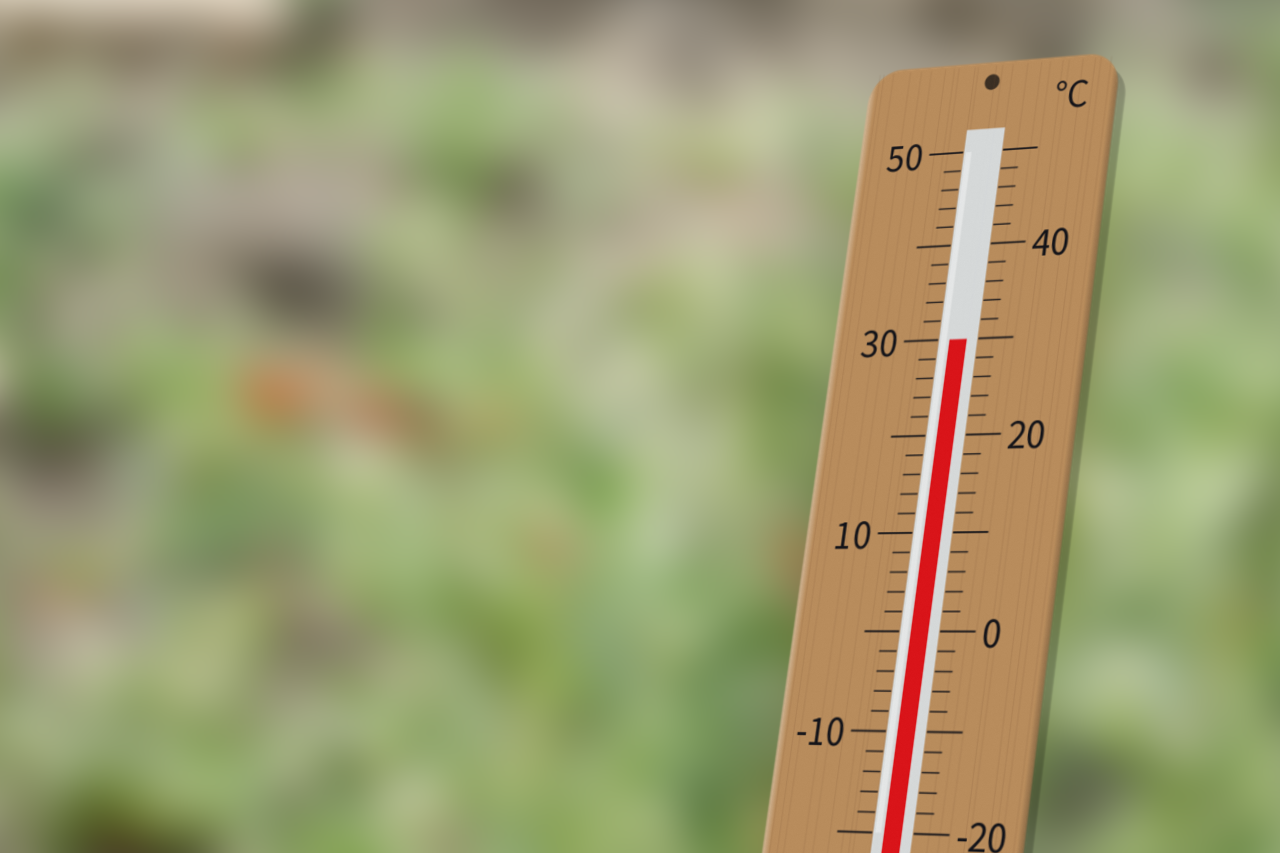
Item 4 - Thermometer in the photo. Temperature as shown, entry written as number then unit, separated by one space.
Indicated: 30 °C
